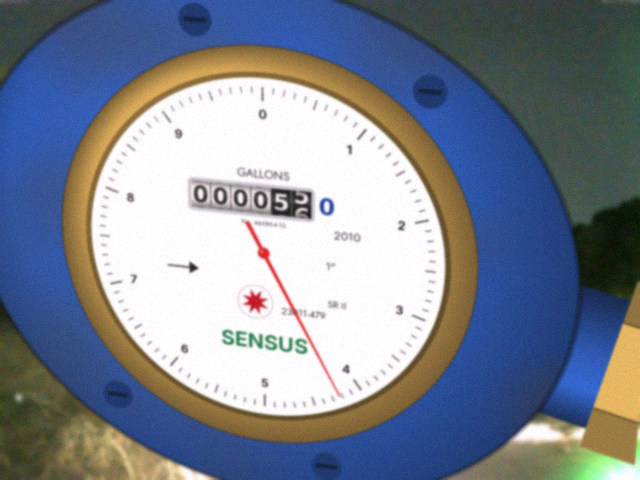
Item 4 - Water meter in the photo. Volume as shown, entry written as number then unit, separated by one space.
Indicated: 554.2 gal
